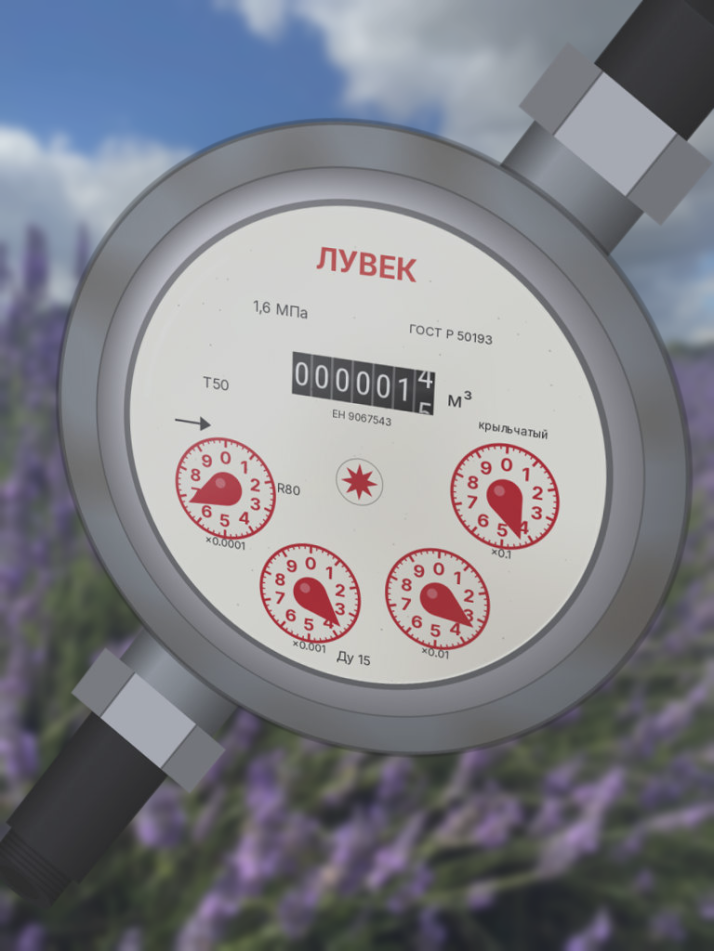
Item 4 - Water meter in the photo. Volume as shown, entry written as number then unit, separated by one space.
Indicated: 14.4336 m³
